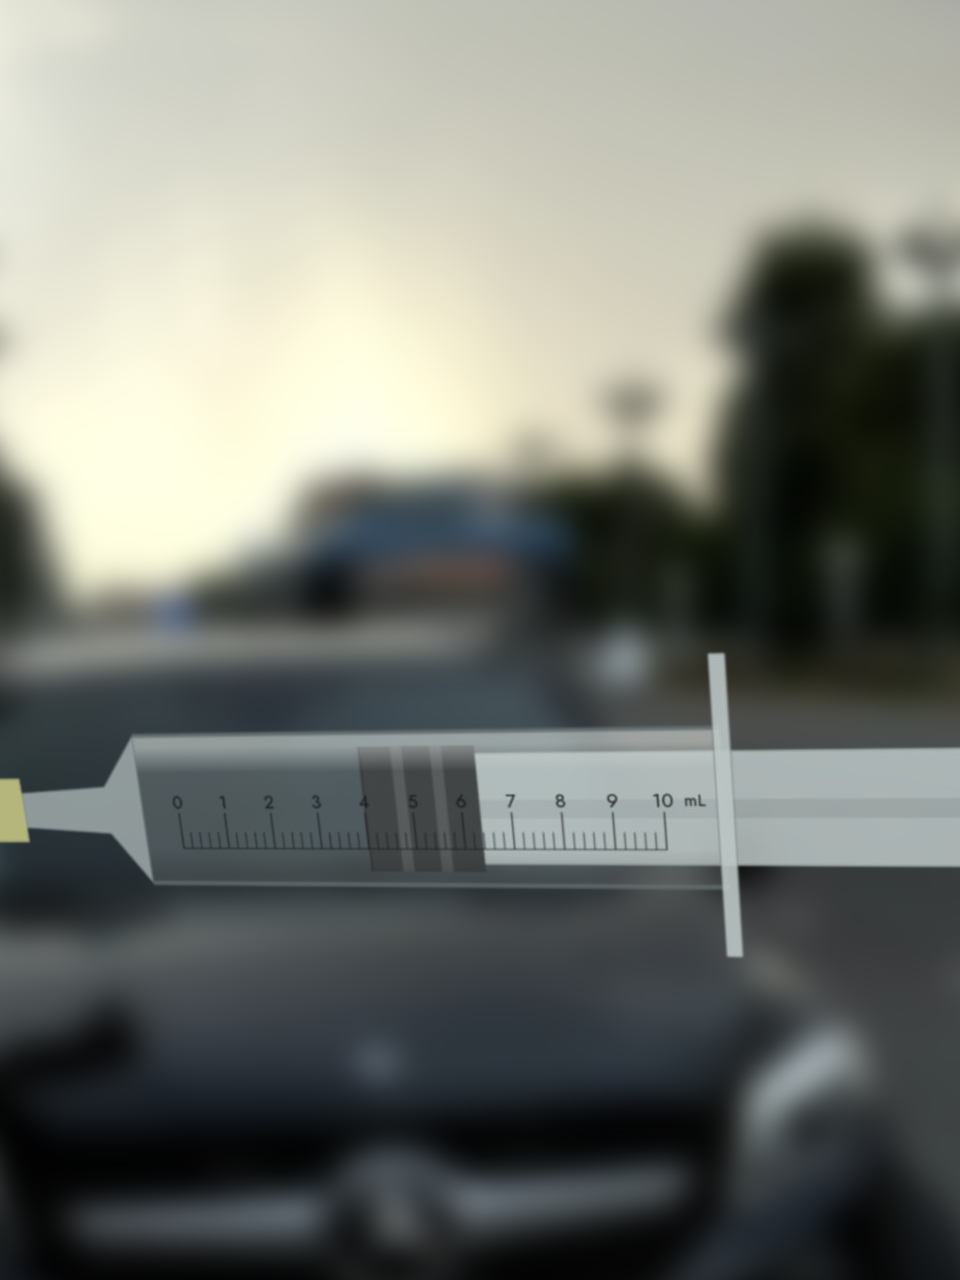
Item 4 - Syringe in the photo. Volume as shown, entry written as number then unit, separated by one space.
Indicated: 4 mL
